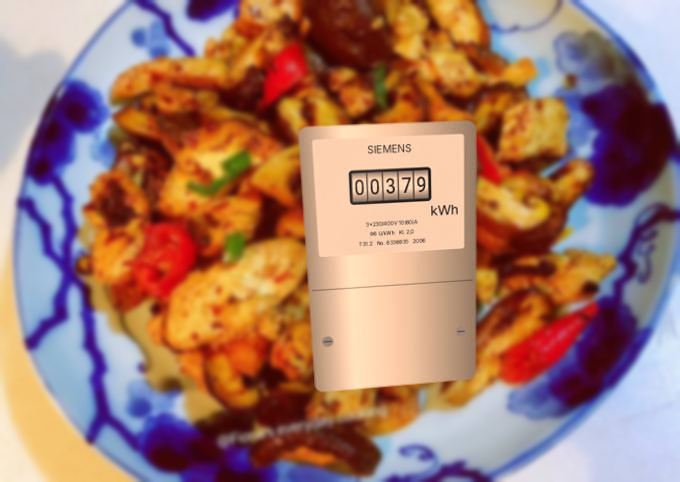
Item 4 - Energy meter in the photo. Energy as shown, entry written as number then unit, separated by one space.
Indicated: 379 kWh
